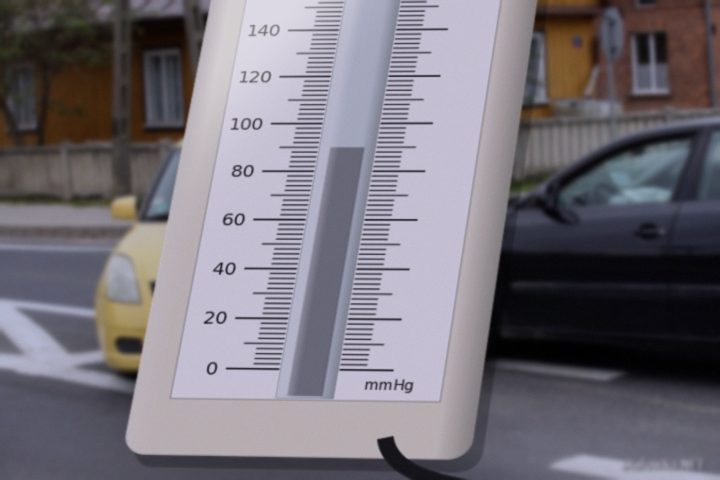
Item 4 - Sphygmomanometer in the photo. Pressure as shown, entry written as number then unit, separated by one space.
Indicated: 90 mmHg
